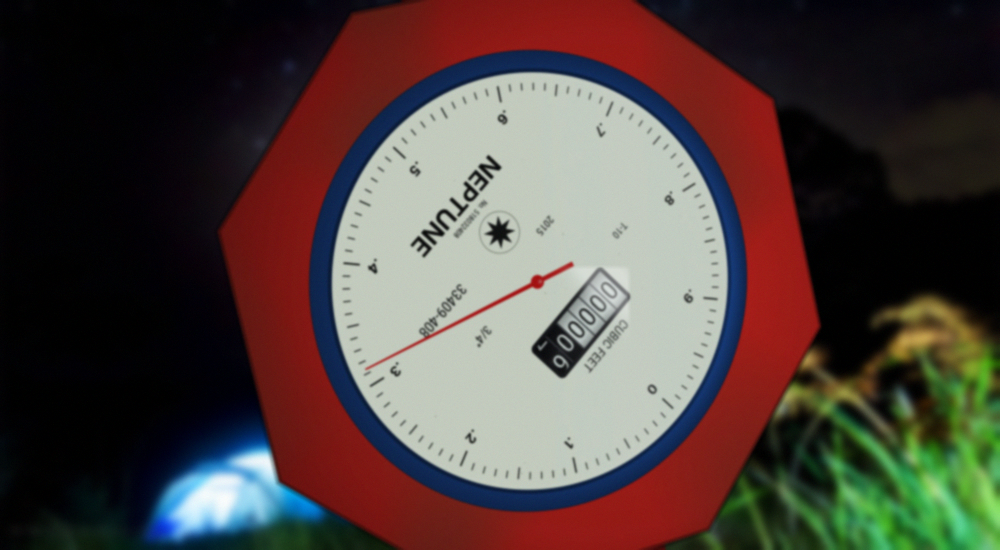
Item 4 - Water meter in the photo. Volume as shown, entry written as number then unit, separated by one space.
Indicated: 6.31 ft³
